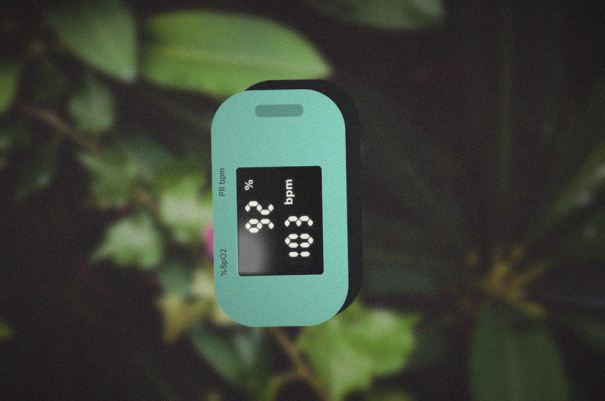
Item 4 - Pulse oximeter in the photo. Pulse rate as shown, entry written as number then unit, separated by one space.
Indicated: 103 bpm
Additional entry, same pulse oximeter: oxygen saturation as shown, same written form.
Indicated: 92 %
